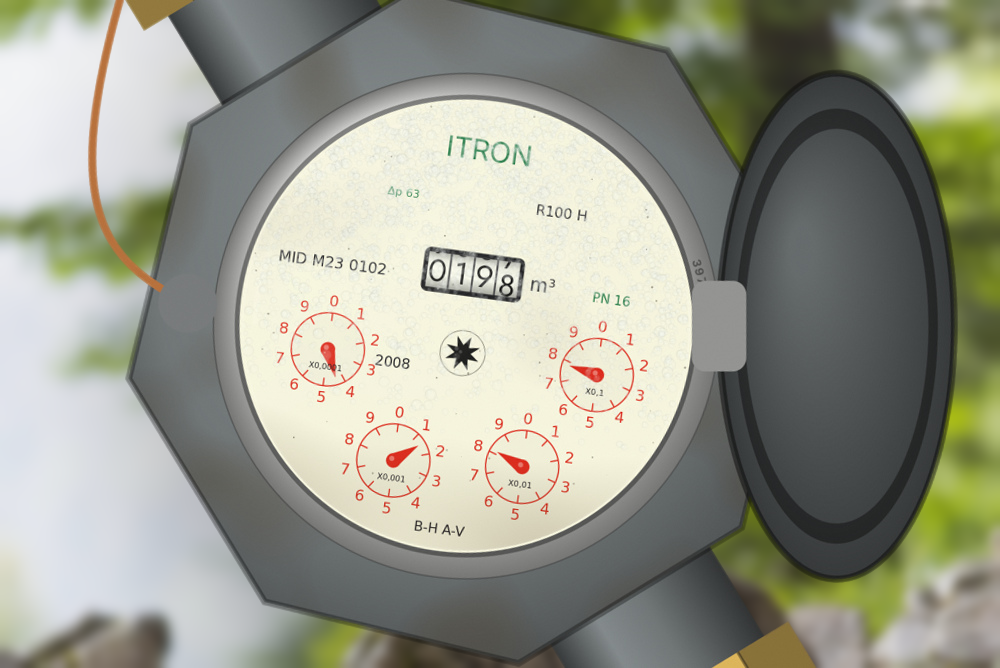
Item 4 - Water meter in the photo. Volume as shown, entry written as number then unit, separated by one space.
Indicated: 197.7814 m³
